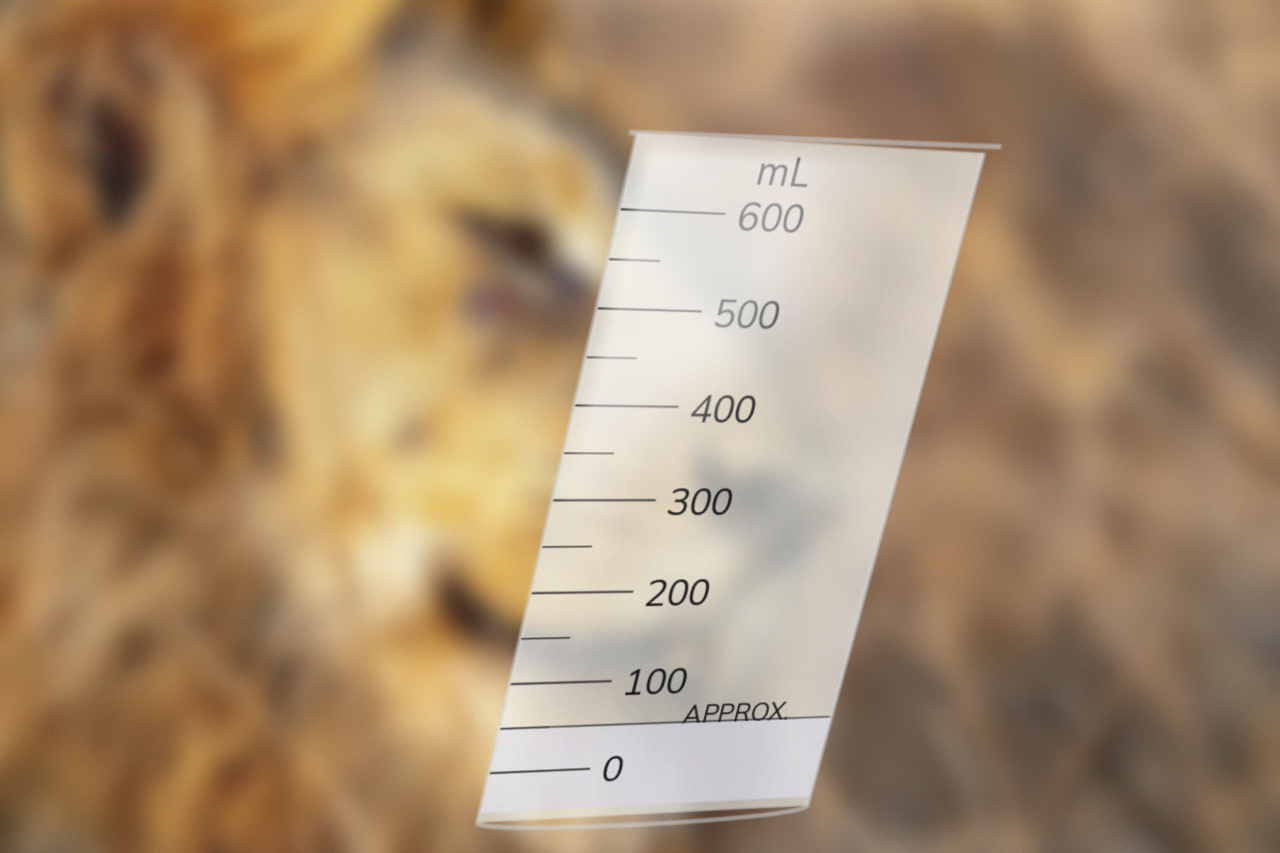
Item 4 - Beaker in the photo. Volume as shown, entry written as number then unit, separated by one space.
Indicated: 50 mL
